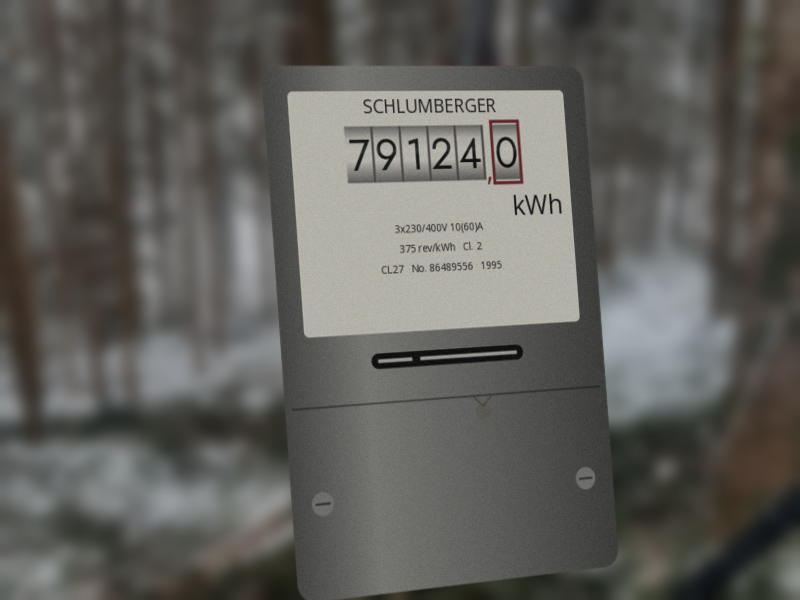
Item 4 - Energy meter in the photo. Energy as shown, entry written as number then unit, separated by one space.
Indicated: 79124.0 kWh
